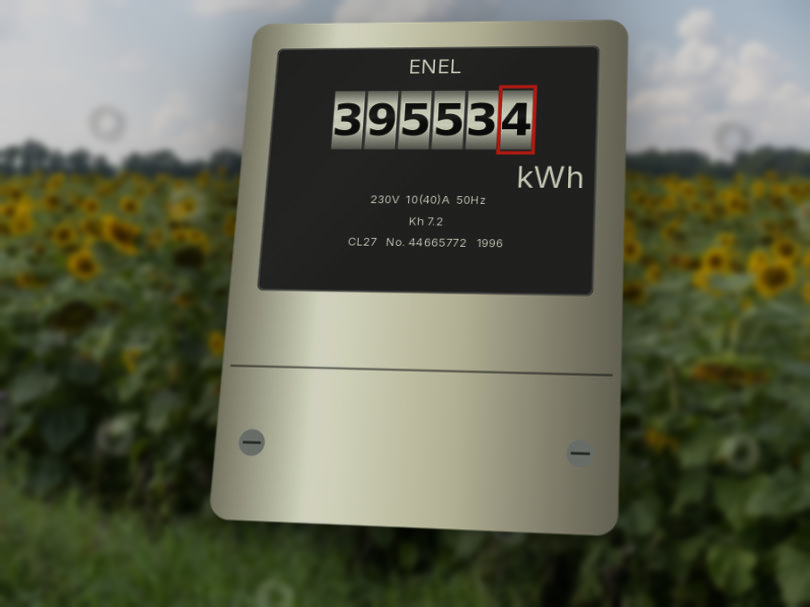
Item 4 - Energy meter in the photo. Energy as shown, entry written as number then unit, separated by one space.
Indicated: 39553.4 kWh
